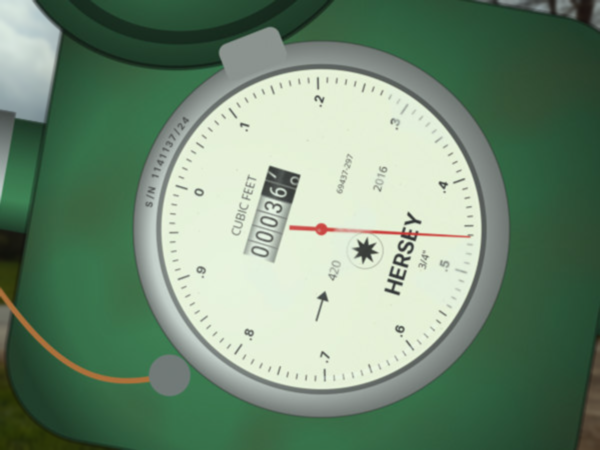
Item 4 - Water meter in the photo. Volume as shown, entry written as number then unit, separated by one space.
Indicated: 367.46 ft³
